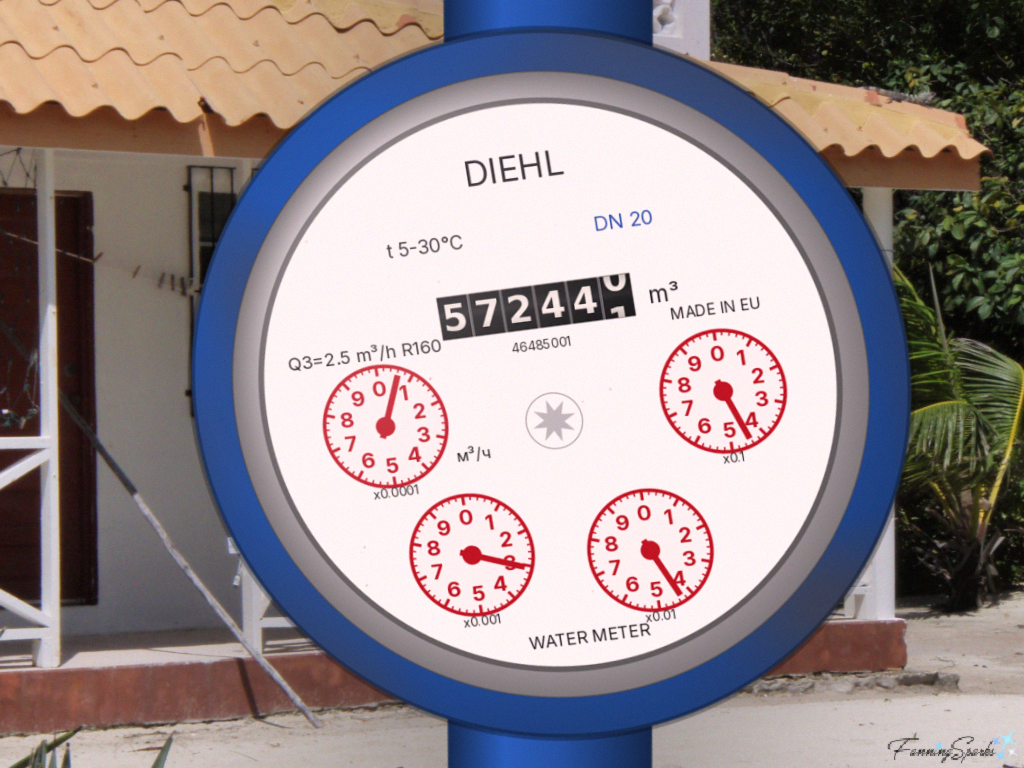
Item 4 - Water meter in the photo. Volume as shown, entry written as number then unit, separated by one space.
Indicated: 572440.4430 m³
